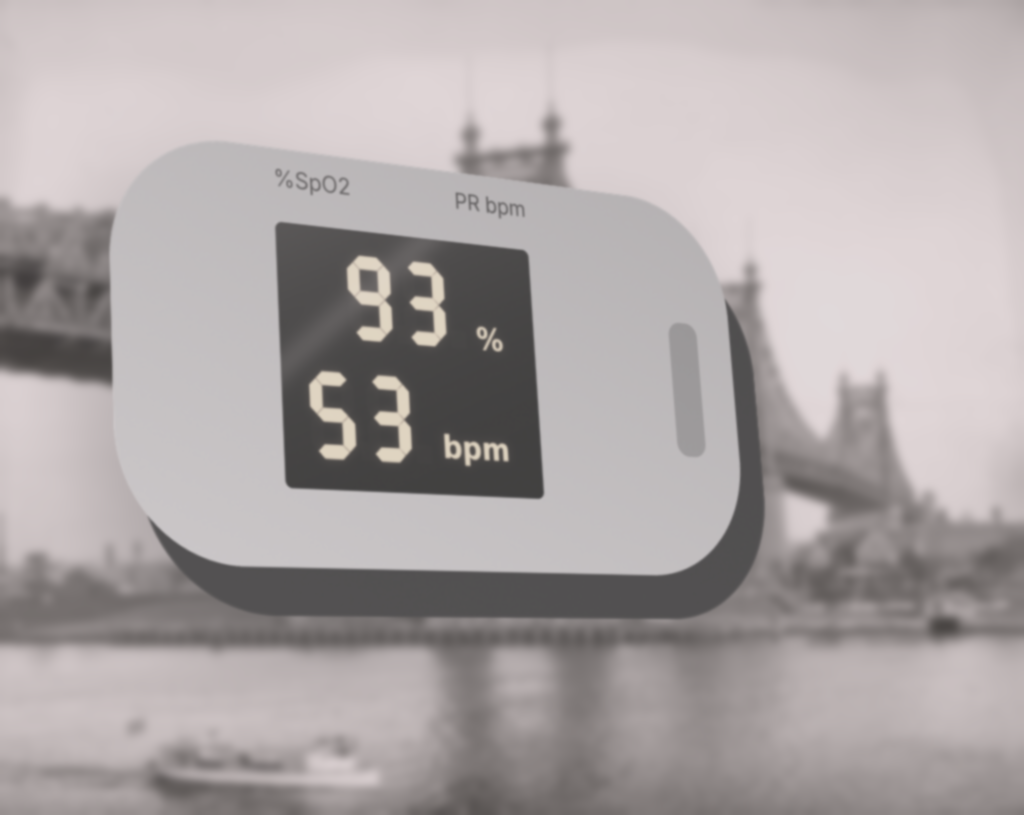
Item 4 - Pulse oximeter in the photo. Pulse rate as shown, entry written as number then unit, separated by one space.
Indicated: 53 bpm
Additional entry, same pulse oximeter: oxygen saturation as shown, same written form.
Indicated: 93 %
